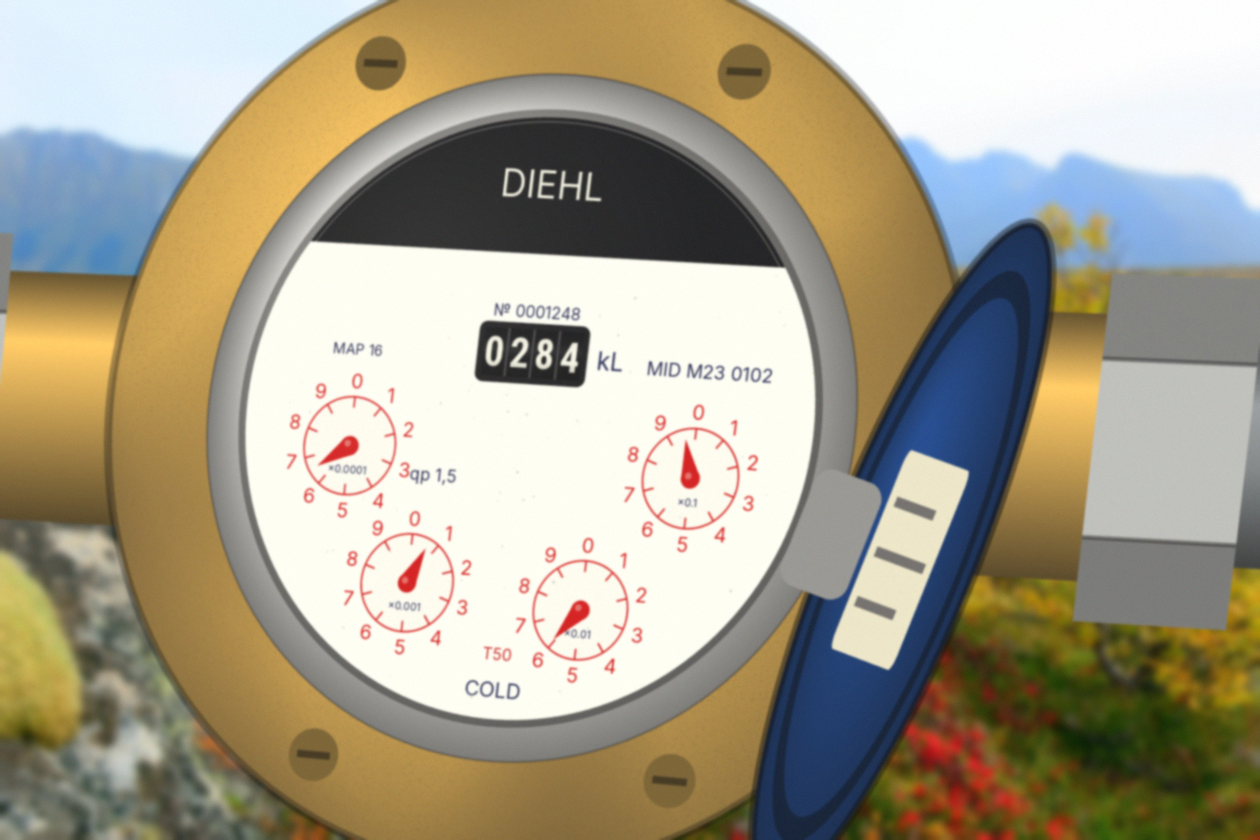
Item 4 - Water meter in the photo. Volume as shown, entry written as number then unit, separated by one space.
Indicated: 283.9606 kL
